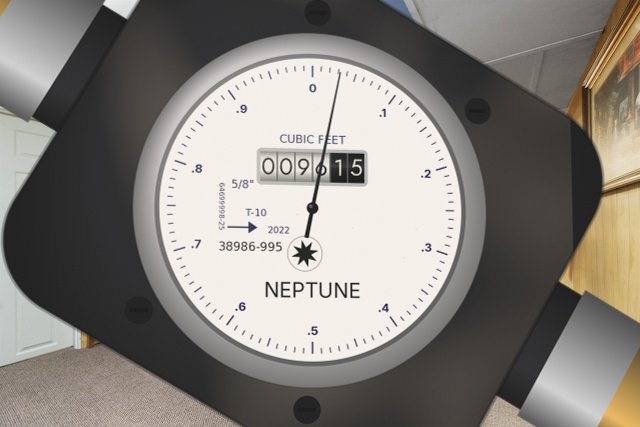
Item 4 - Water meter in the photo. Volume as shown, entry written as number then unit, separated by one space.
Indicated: 9615.03 ft³
